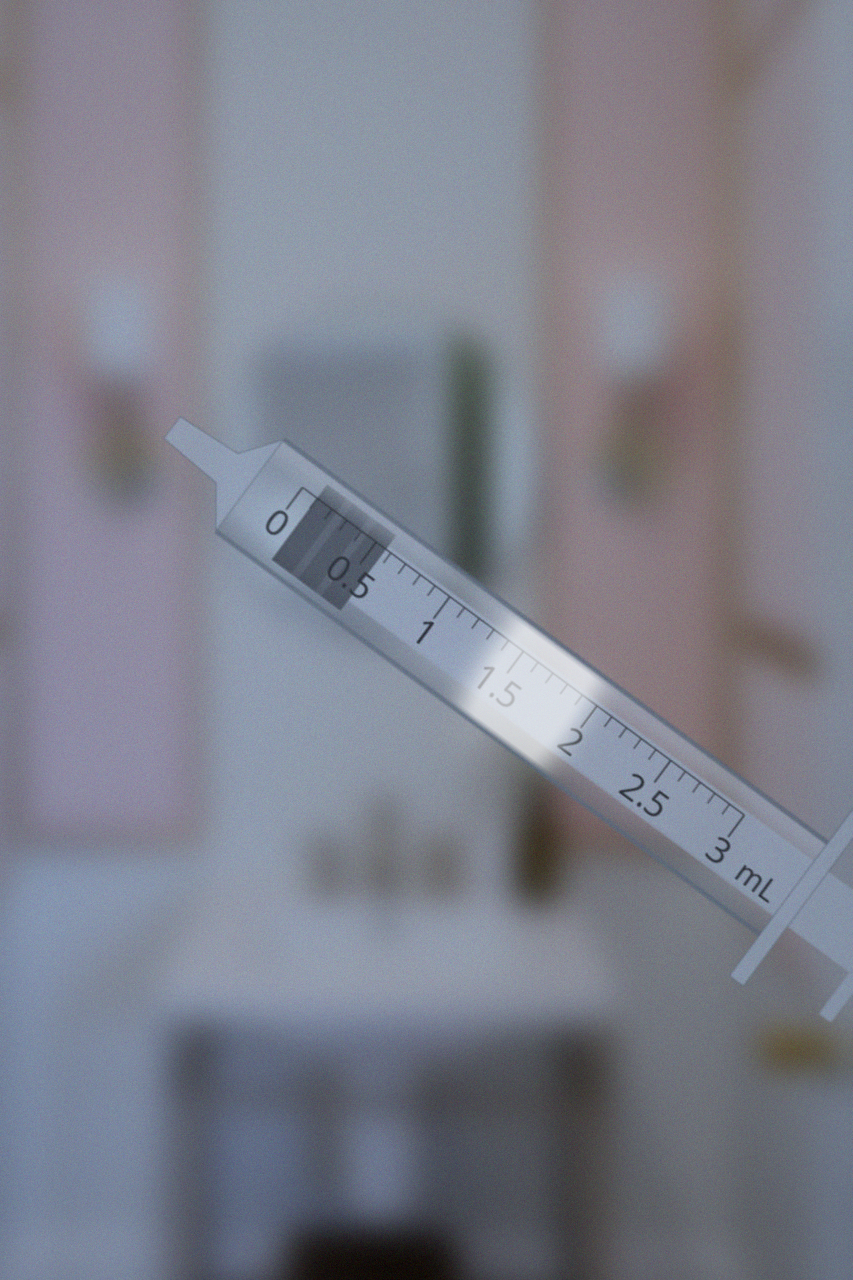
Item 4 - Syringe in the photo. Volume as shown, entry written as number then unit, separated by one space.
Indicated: 0.1 mL
